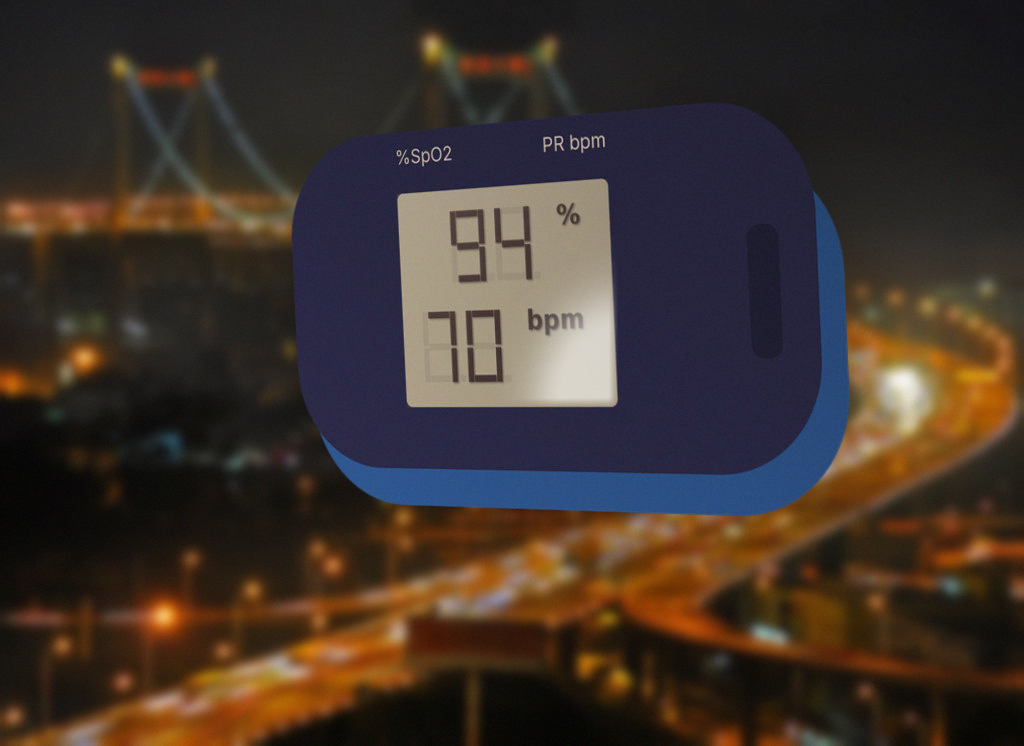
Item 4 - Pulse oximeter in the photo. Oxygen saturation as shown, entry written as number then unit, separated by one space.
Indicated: 94 %
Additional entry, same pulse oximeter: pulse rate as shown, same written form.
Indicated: 70 bpm
